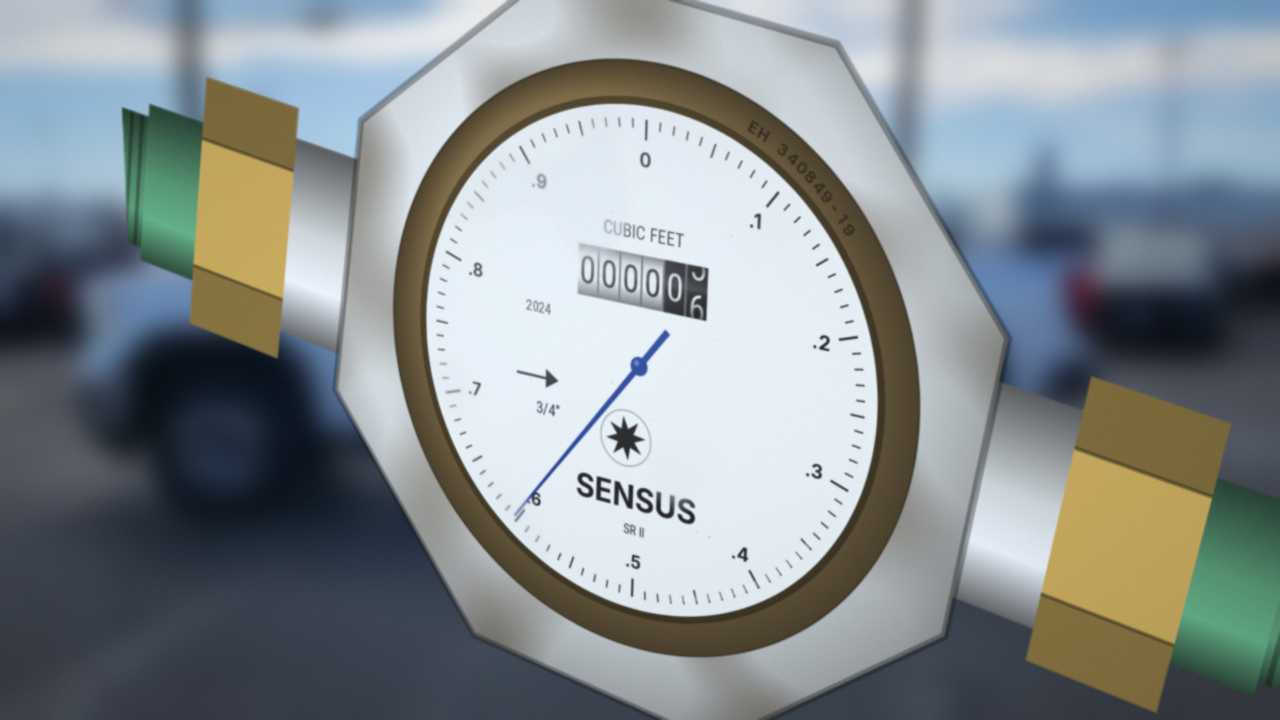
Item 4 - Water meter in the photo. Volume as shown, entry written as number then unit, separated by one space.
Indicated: 5.60 ft³
